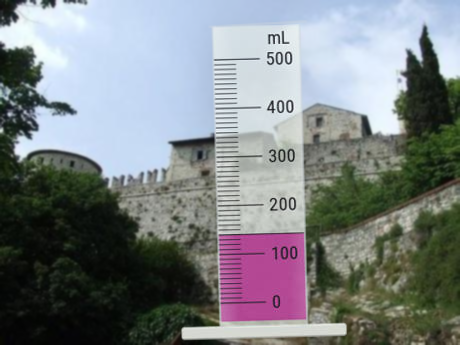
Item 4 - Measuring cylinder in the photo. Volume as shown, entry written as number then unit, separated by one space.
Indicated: 140 mL
